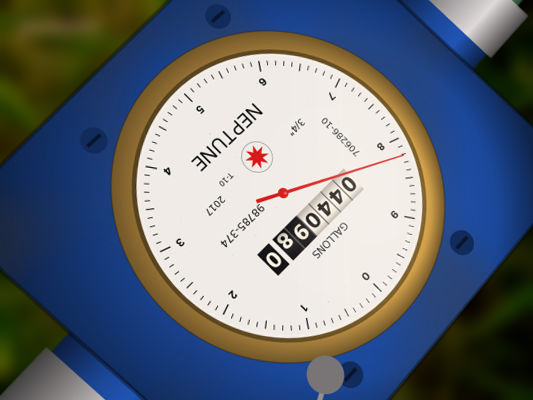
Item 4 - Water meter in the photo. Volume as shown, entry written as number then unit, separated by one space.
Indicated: 440978.2 gal
